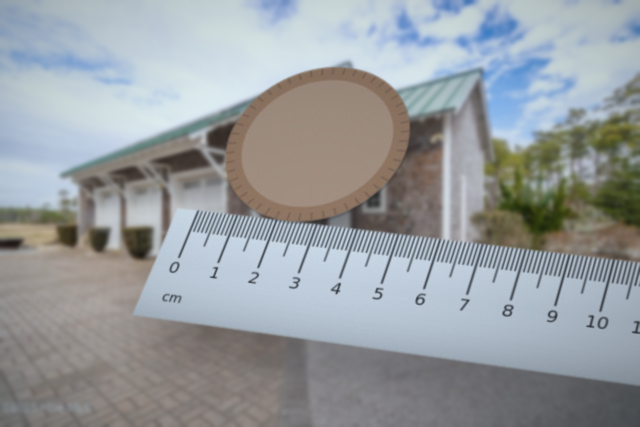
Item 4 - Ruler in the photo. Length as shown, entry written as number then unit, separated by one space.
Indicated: 4.5 cm
